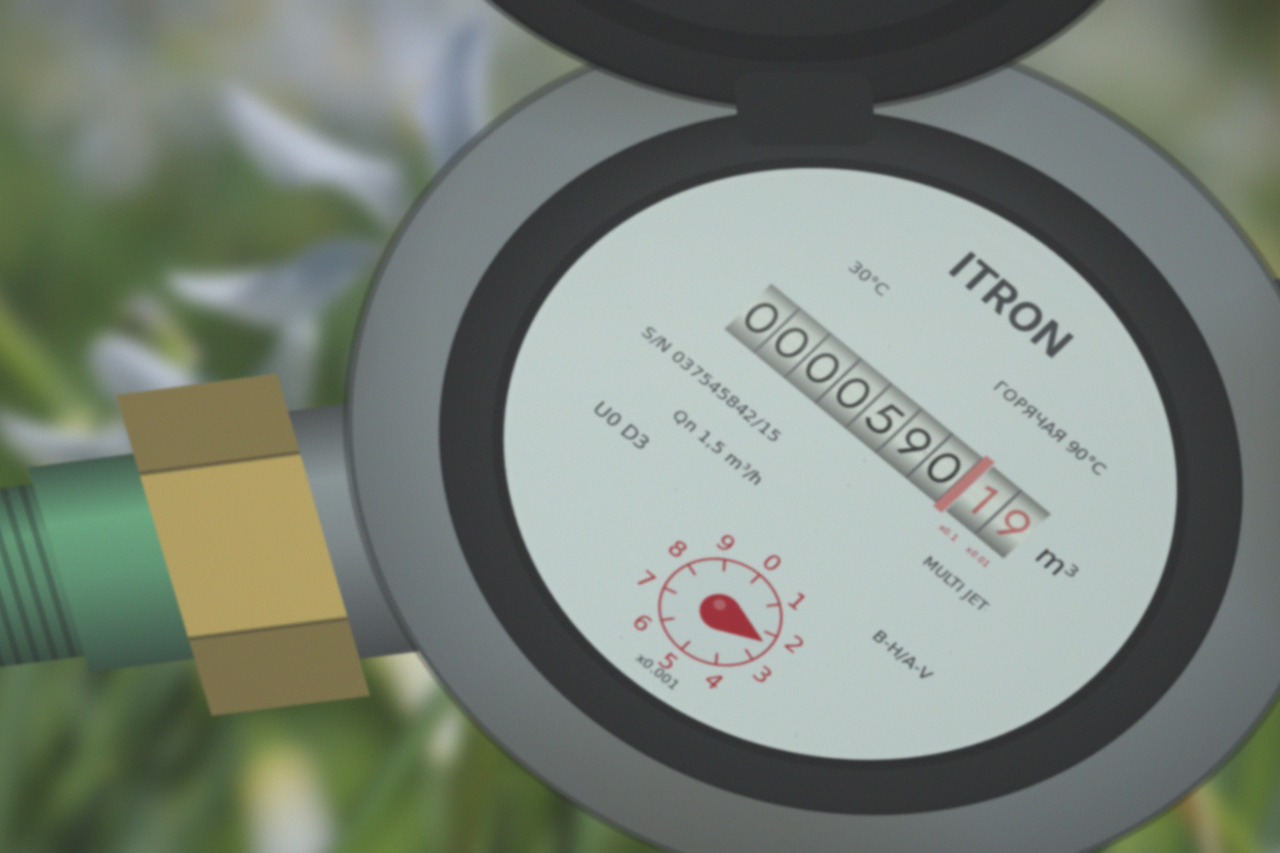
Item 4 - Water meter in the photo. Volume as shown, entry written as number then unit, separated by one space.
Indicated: 590.192 m³
